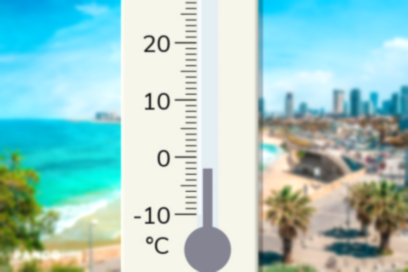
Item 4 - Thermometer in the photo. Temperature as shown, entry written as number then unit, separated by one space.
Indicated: -2 °C
